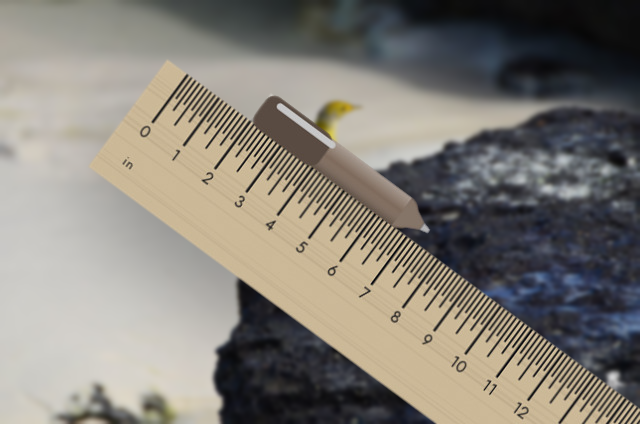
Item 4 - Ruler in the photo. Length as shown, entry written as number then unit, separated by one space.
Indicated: 5.375 in
